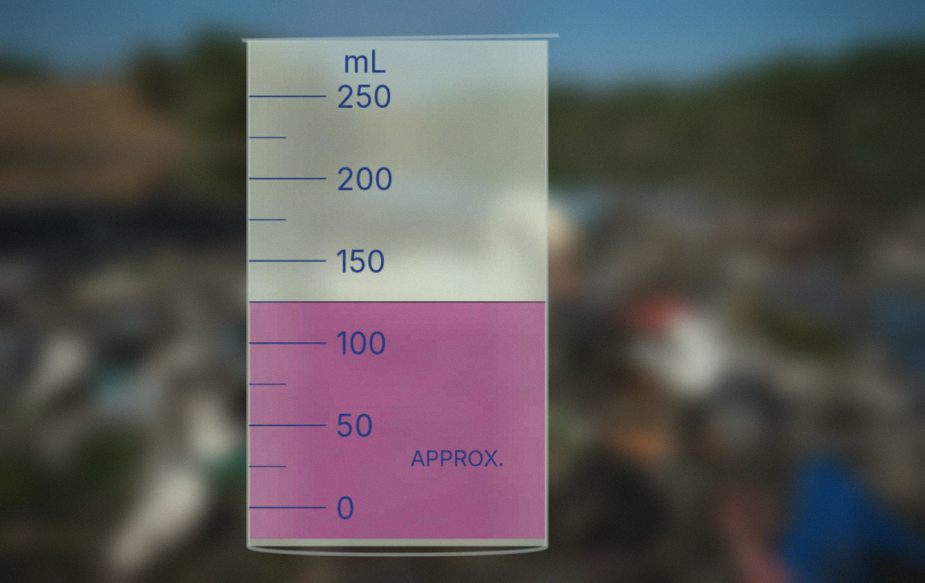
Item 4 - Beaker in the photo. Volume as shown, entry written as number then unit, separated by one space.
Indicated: 125 mL
